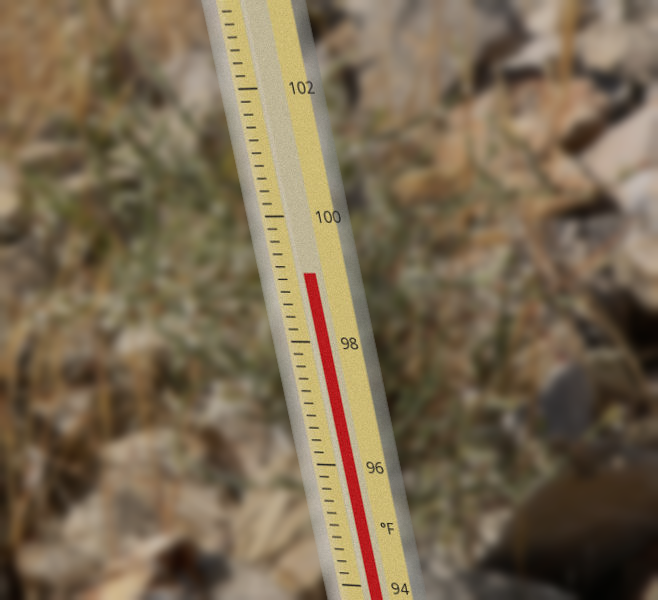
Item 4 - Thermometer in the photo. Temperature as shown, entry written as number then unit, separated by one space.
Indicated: 99.1 °F
